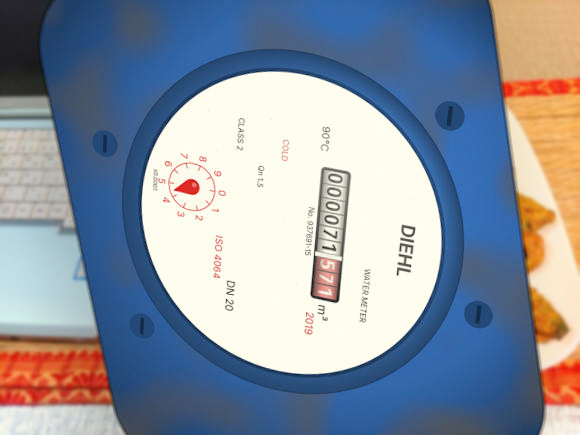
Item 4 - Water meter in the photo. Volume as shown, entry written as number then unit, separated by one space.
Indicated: 71.5714 m³
